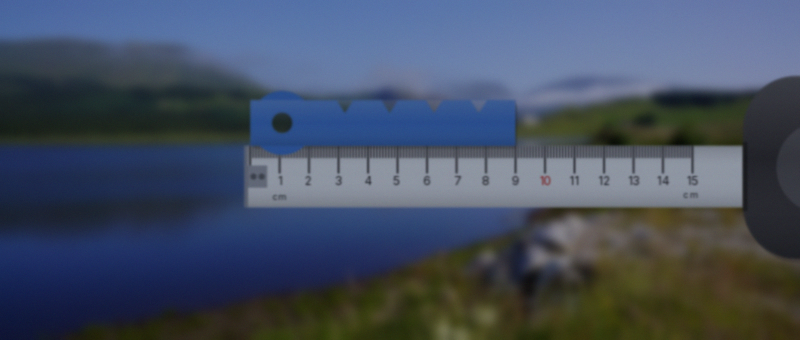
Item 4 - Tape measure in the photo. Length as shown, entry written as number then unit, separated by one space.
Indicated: 9 cm
